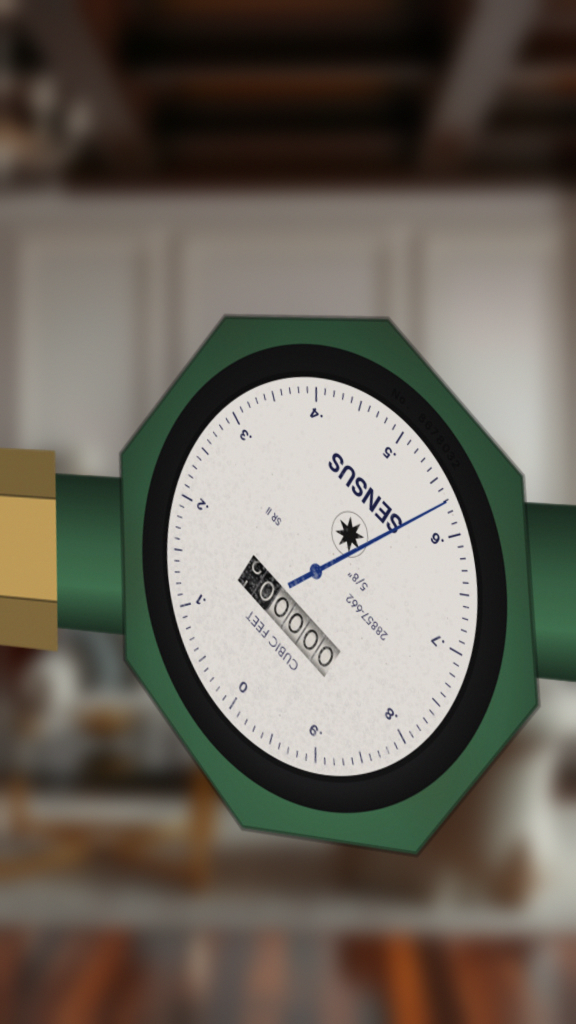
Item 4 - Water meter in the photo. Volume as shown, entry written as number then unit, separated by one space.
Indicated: 1.57 ft³
